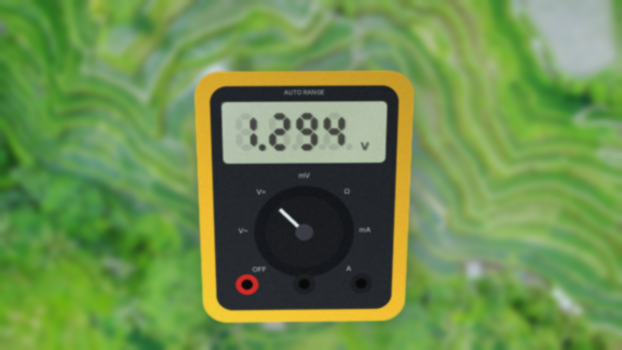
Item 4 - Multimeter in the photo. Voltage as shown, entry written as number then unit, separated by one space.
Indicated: 1.294 V
